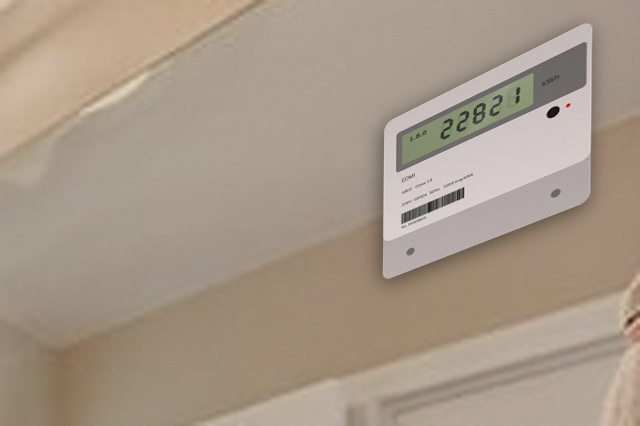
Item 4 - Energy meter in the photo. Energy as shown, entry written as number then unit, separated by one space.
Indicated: 22821 kWh
